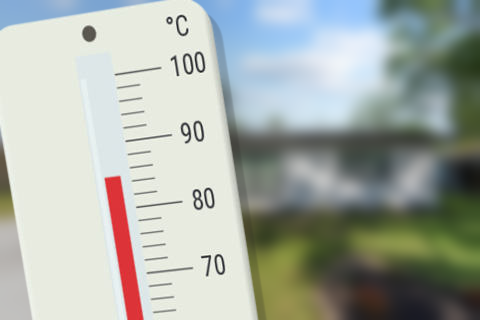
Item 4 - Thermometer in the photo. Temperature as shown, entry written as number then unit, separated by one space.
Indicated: 85 °C
